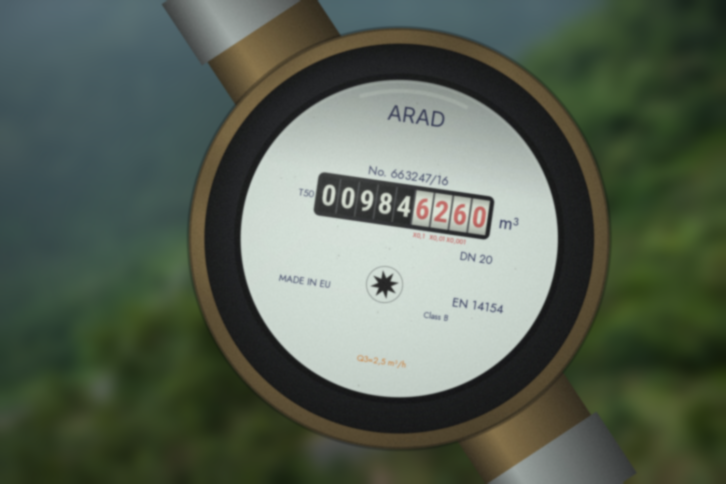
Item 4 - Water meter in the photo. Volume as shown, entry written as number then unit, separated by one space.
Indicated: 984.6260 m³
